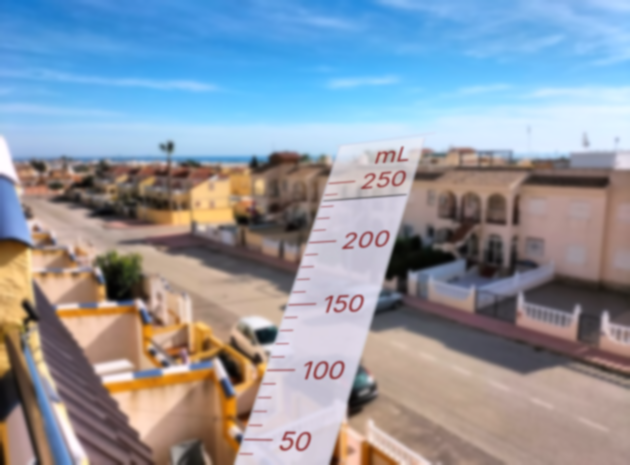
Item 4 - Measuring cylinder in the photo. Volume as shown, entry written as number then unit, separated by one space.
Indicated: 235 mL
